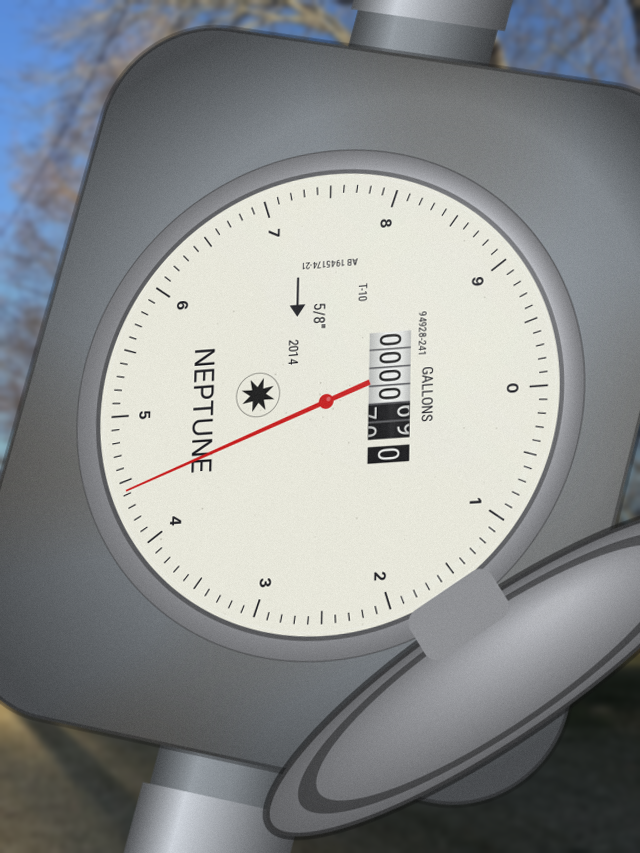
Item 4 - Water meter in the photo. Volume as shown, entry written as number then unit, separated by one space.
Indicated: 694.4 gal
